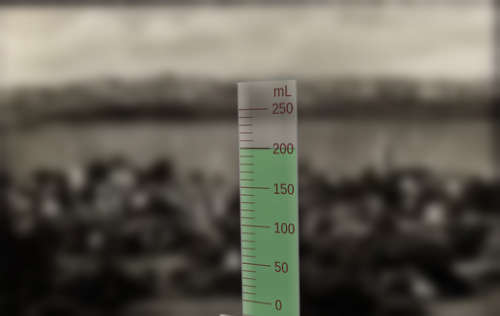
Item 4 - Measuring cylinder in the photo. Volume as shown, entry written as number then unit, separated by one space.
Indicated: 200 mL
